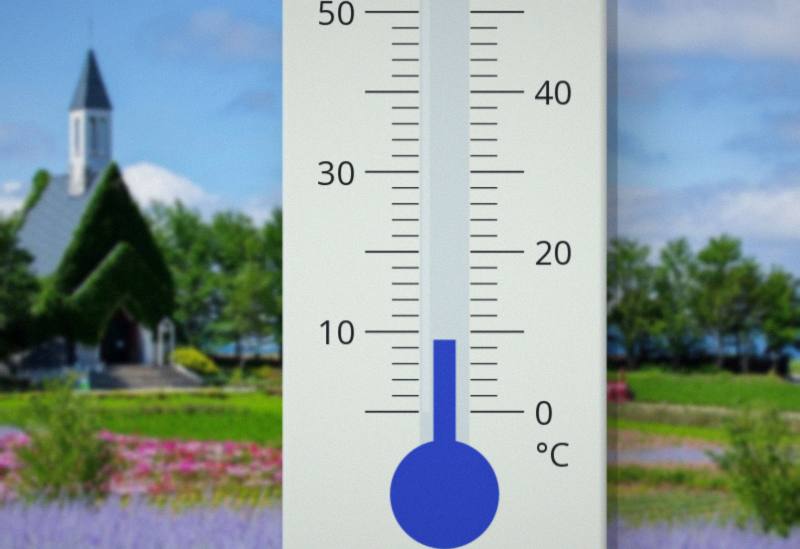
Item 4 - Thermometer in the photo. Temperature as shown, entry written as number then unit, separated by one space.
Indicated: 9 °C
